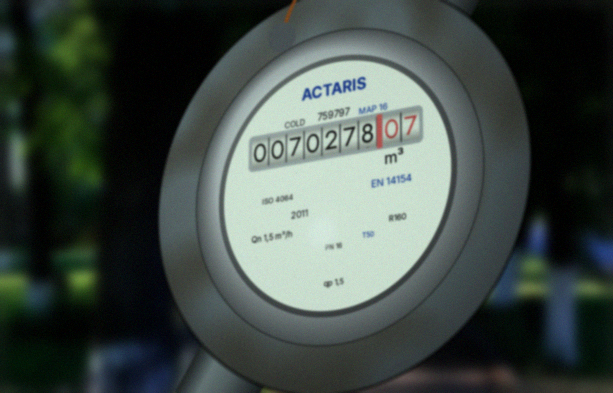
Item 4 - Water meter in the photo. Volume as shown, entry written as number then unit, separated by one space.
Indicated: 70278.07 m³
